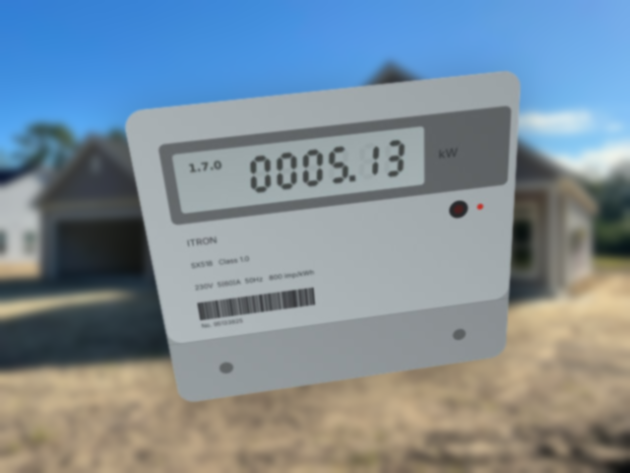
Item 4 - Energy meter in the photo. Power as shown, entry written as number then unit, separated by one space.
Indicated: 5.13 kW
